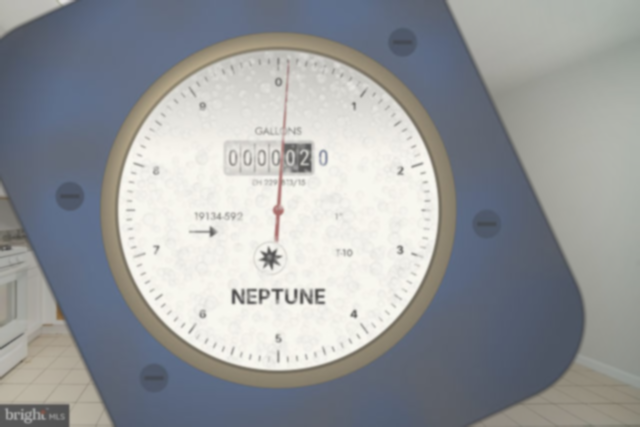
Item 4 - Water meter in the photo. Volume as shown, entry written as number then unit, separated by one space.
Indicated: 20.1 gal
